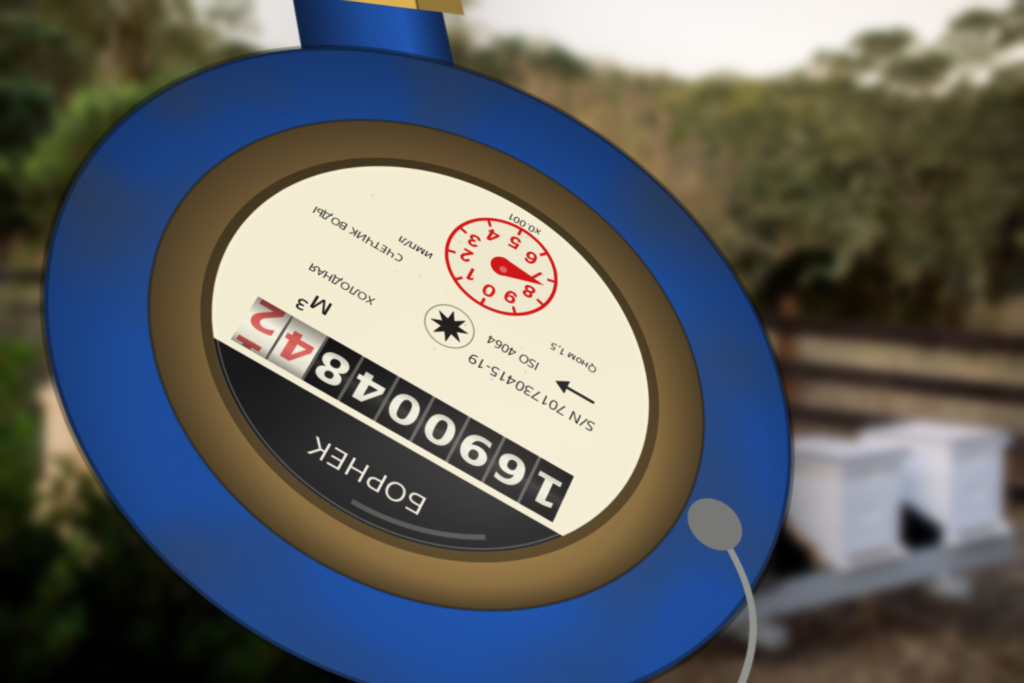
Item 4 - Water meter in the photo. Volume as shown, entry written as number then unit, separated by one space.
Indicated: 1690048.417 m³
